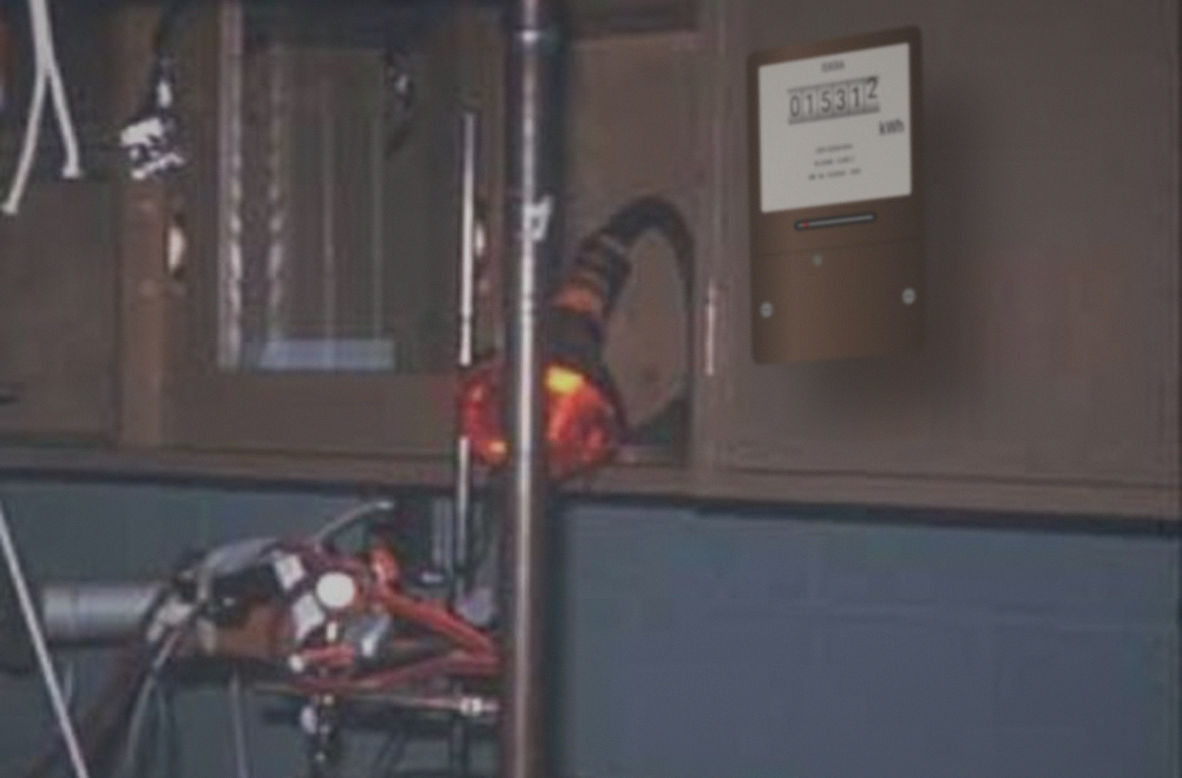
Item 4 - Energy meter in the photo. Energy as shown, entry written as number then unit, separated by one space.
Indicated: 15312 kWh
